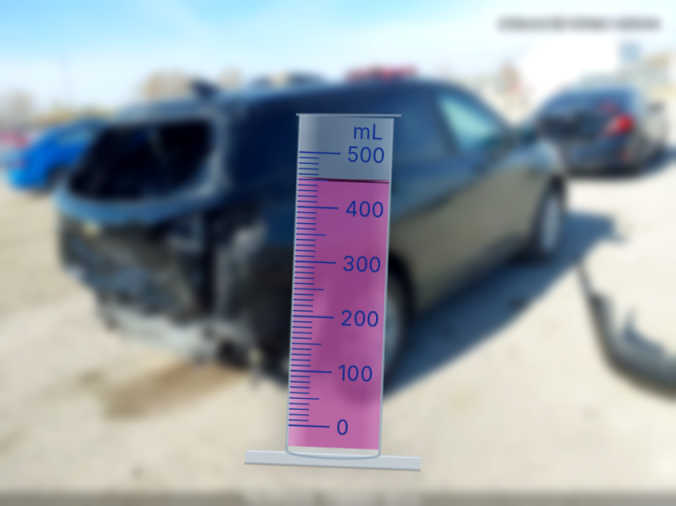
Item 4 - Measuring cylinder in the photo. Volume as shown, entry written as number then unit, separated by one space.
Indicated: 450 mL
